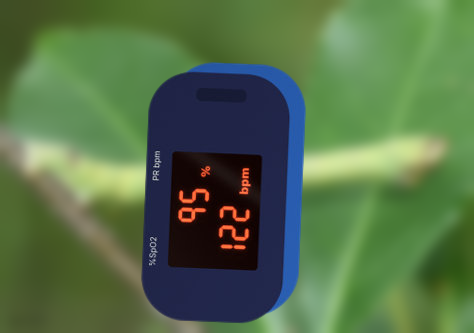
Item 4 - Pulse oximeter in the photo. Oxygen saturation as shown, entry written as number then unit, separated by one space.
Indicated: 95 %
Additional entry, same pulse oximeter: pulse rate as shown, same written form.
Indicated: 122 bpm
